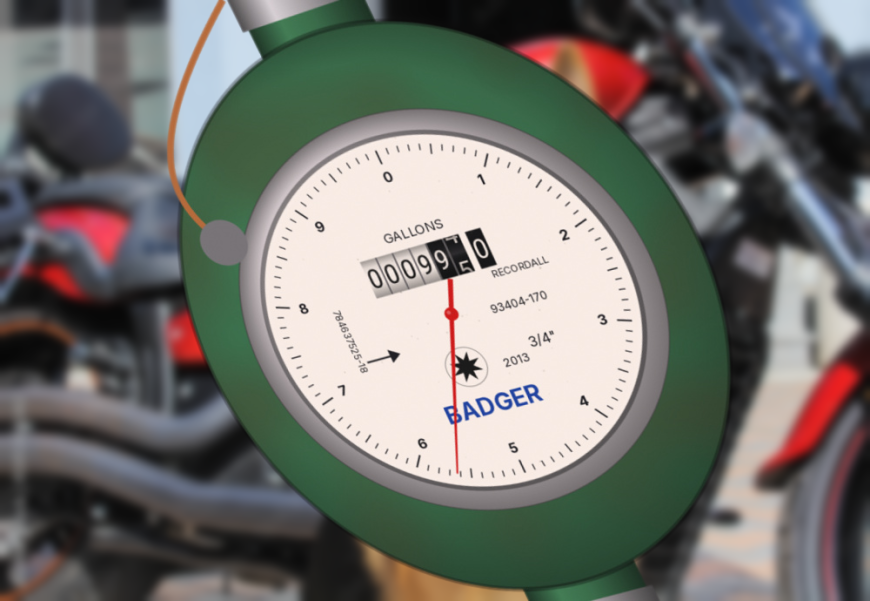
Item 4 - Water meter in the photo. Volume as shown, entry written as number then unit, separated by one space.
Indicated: 9945.6 gal
